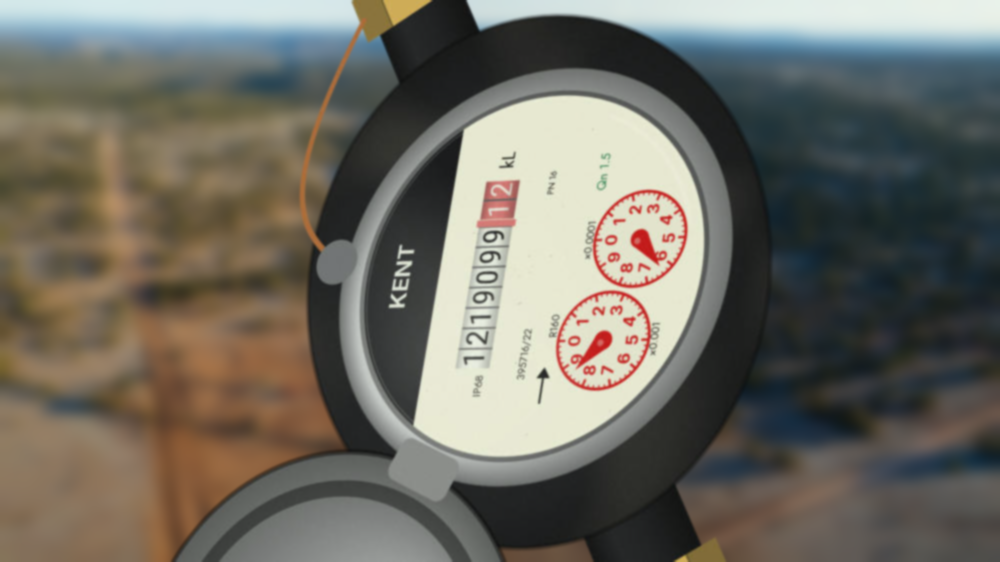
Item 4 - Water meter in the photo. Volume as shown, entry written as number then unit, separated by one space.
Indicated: 1219099.1286 kL
